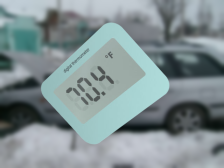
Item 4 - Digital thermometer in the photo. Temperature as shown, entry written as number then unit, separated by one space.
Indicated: 70.4 °F
